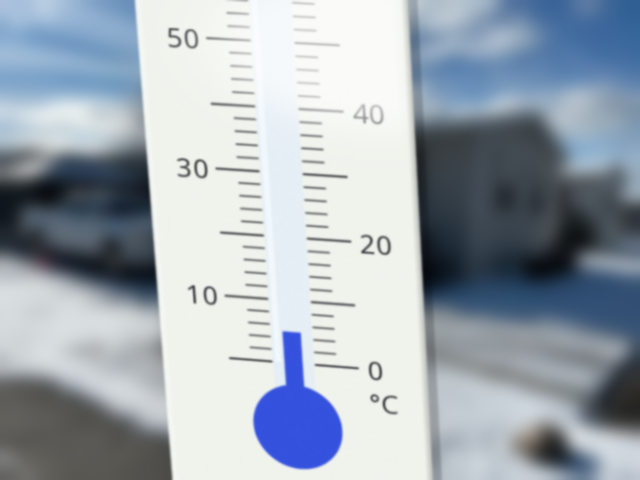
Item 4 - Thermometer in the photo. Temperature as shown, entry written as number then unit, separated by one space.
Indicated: 5 °C
